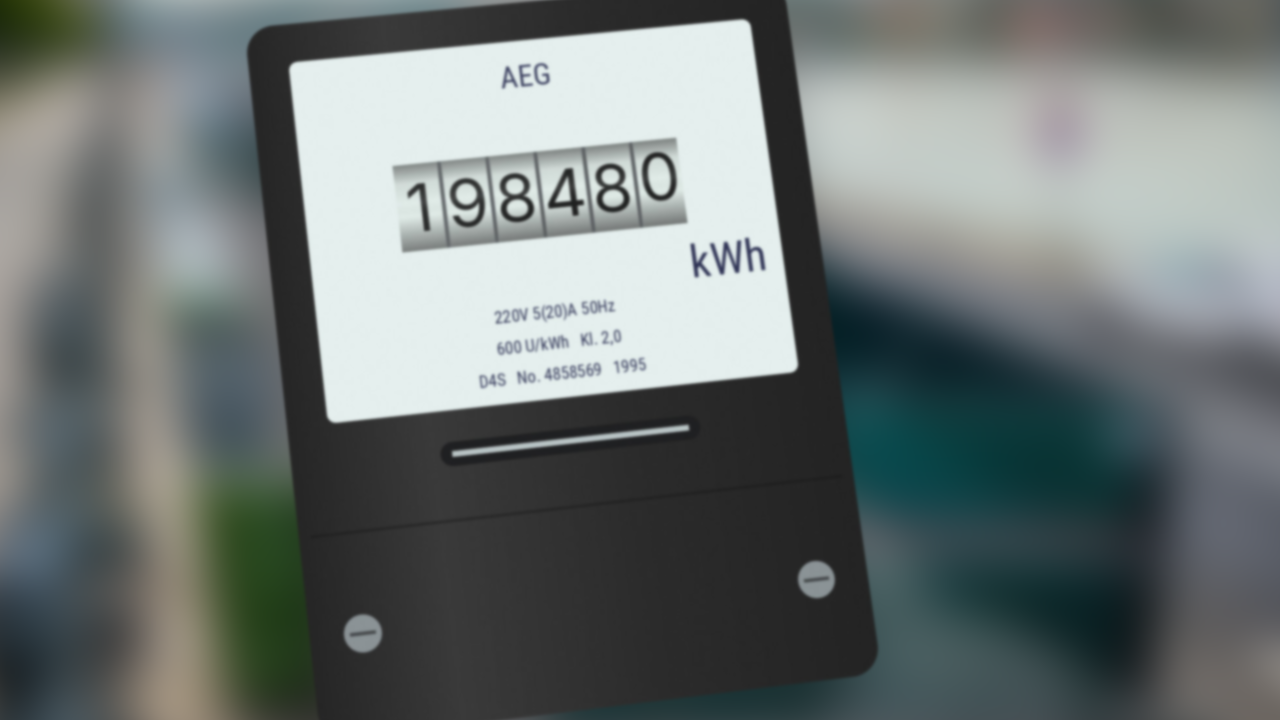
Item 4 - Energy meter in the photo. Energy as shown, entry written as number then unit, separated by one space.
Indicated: 198480 kWh
